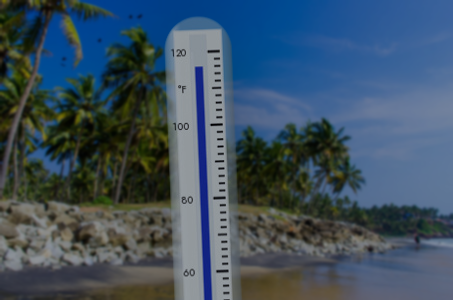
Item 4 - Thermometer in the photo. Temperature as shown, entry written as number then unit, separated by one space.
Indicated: 116 °F
